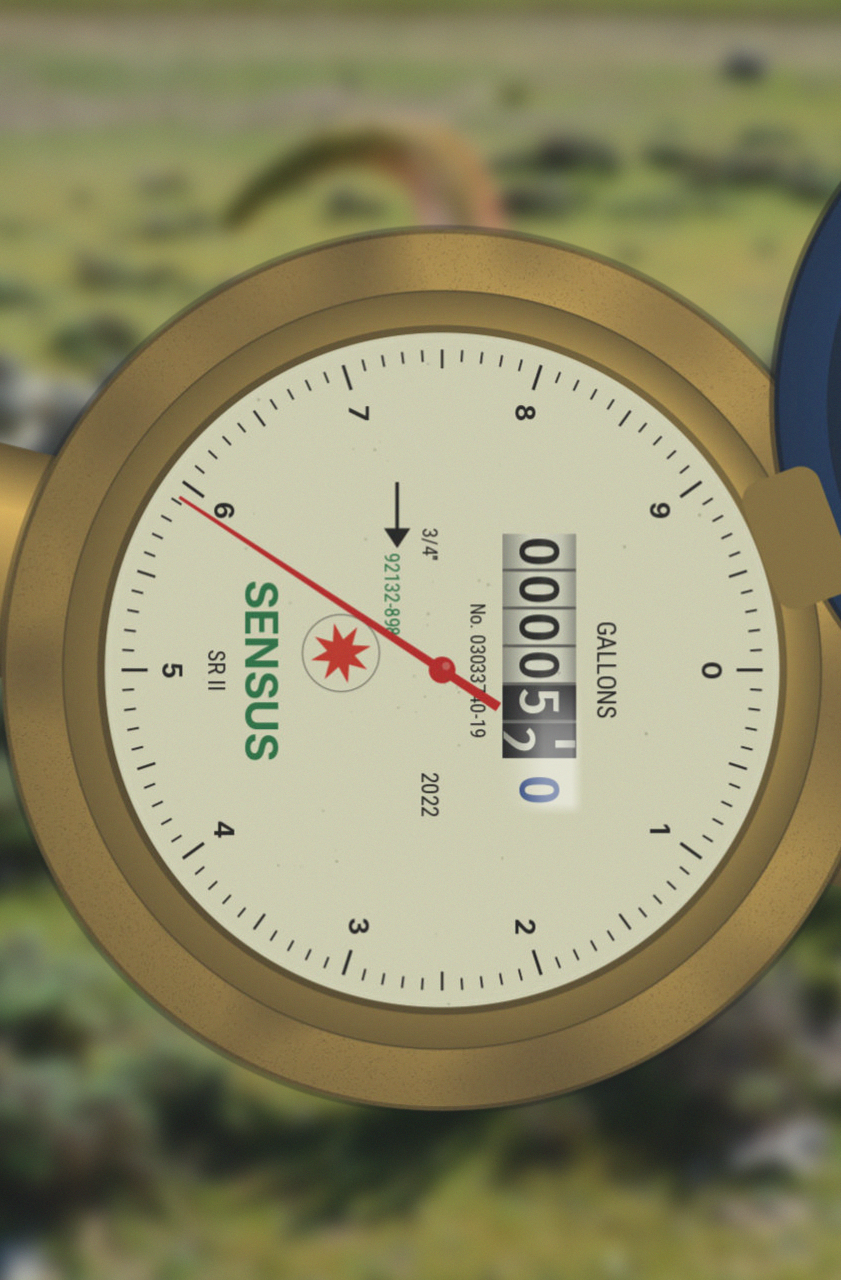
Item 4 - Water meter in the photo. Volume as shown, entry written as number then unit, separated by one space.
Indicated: 515.9 gal
